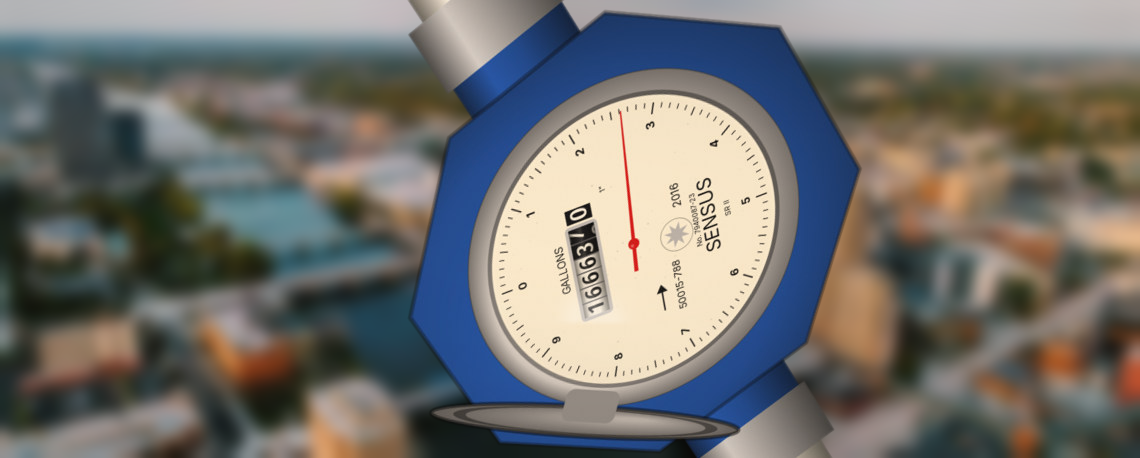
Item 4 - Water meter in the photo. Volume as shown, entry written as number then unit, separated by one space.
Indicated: 1666372.6 gal
